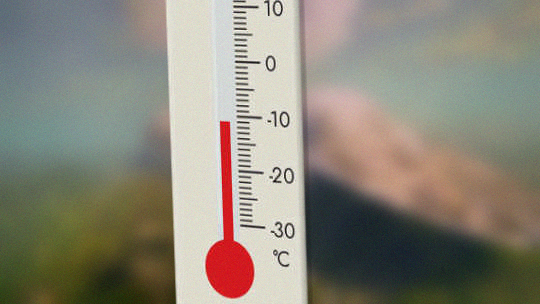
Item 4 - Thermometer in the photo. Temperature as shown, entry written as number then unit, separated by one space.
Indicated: -11 °C
